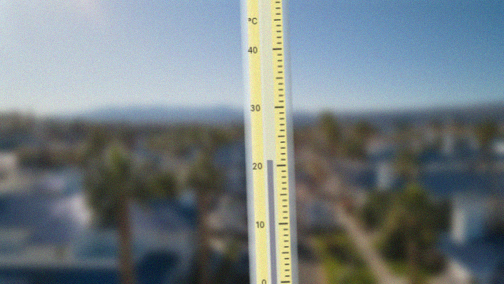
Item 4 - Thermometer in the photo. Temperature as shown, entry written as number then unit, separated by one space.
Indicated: 21 °C
